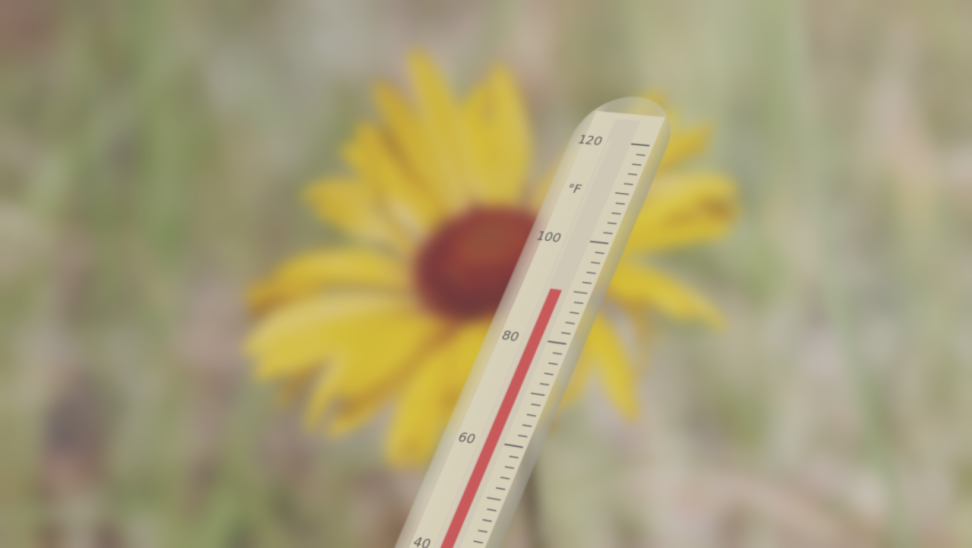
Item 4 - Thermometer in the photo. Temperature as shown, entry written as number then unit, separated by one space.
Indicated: 90 °F
